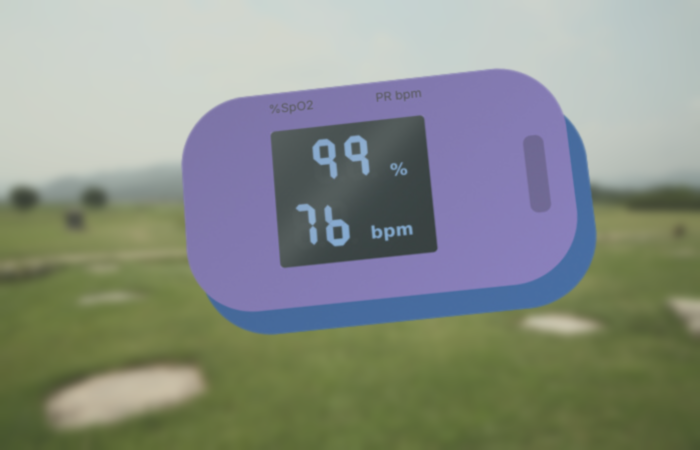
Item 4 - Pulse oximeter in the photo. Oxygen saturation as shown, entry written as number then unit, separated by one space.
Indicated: 99 %
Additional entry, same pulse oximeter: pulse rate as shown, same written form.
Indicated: 76 bpm
